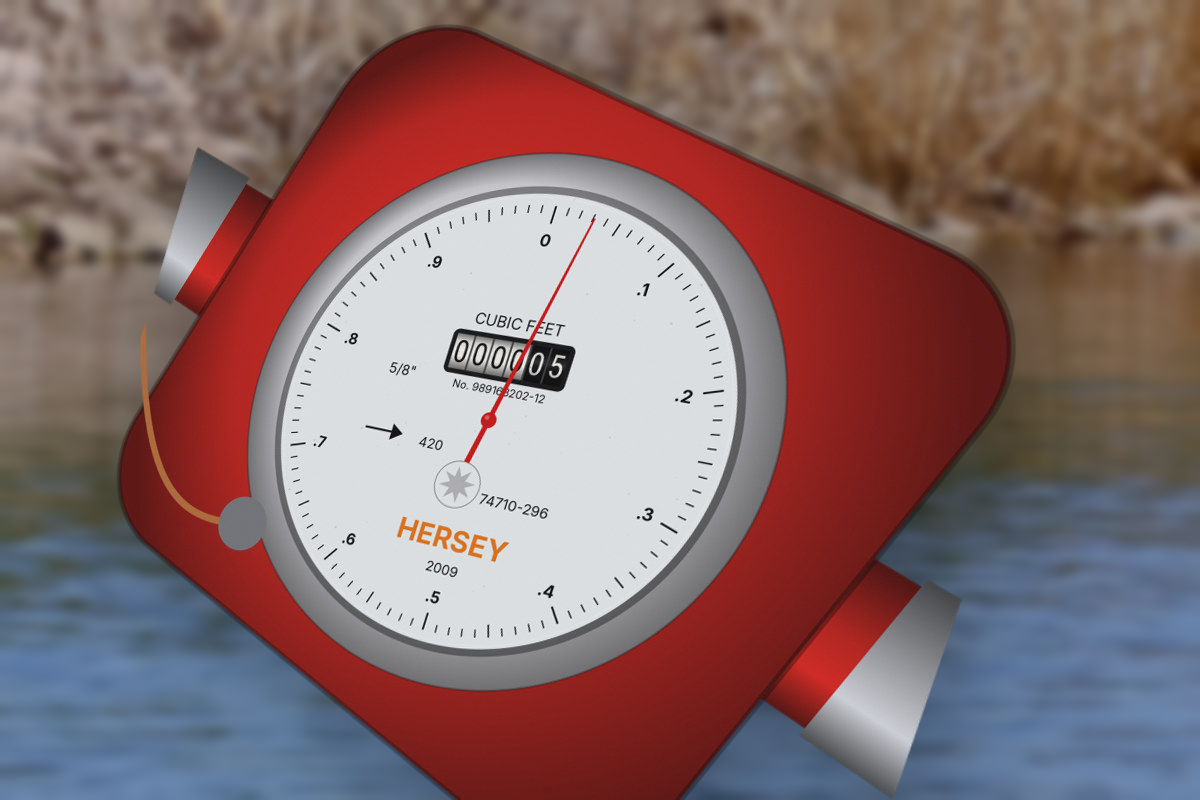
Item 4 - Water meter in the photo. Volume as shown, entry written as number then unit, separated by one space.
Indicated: 5.03 ft³
